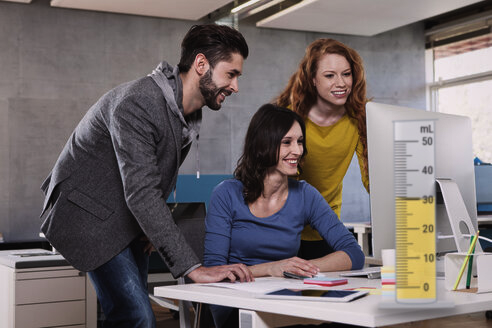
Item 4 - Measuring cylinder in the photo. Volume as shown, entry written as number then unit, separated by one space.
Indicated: 30 mL
